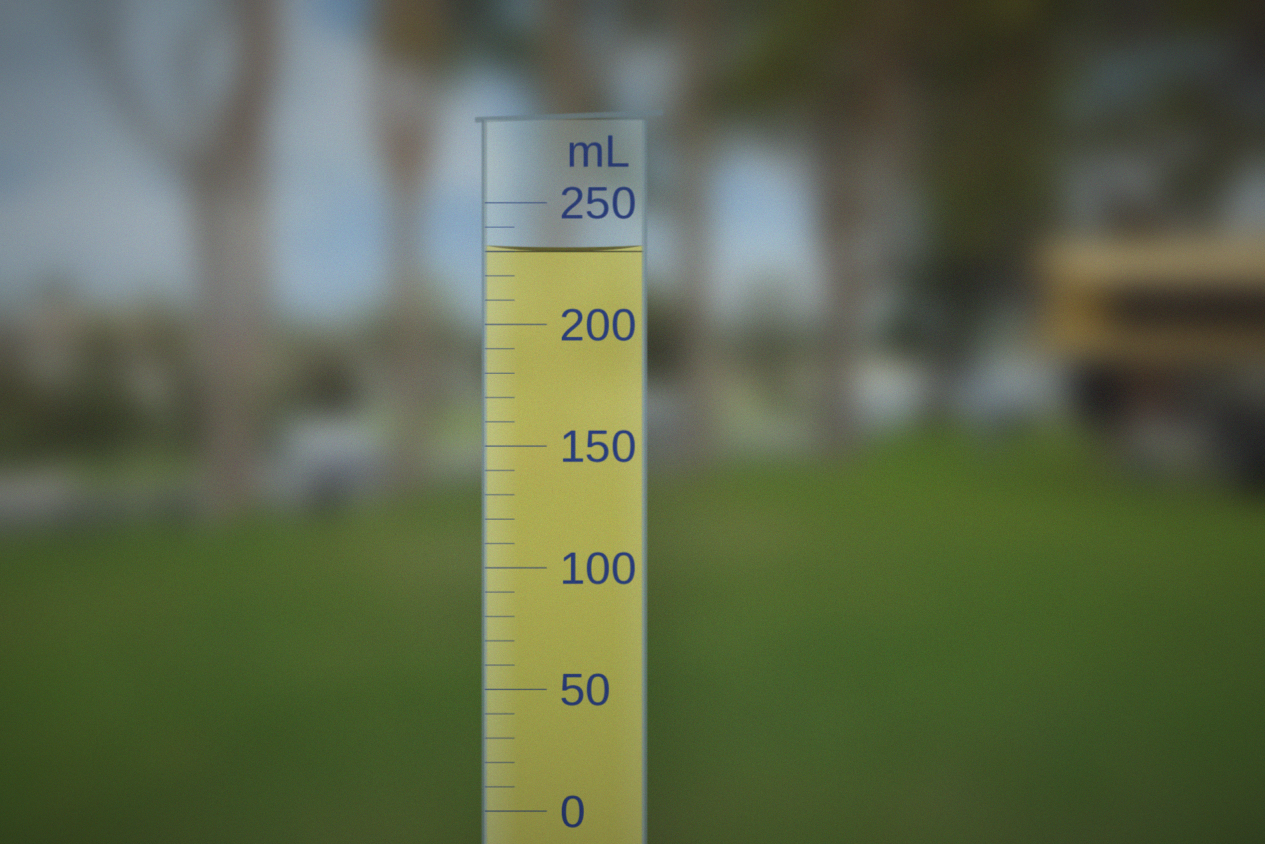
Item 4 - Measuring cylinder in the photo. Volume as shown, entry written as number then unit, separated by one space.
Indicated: 230 mL
